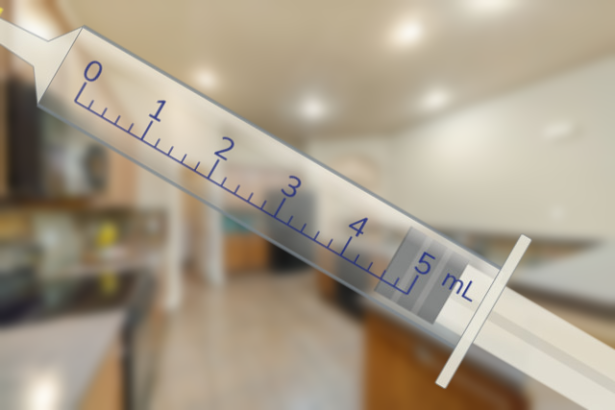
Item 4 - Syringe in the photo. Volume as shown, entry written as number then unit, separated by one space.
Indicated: 4.6 mL
